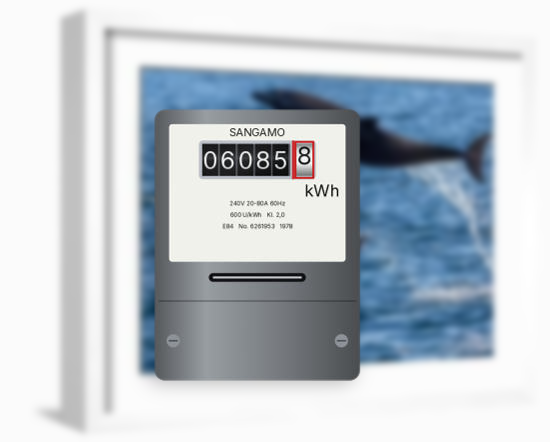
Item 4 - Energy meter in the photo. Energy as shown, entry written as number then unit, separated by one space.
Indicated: 6085.8 kWh
